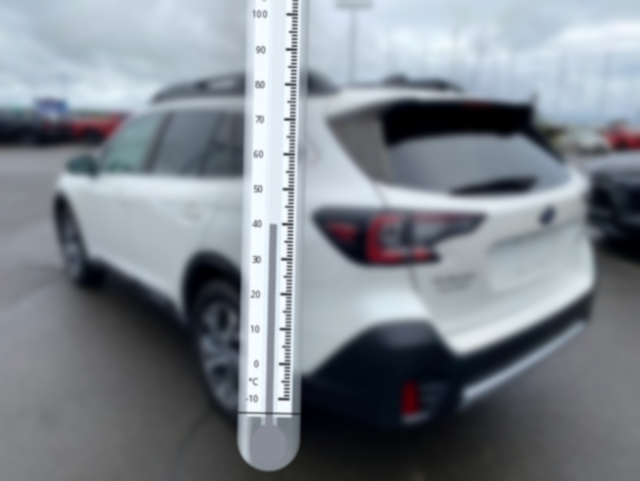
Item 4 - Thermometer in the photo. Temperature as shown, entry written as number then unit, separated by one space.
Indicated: 40 °C
